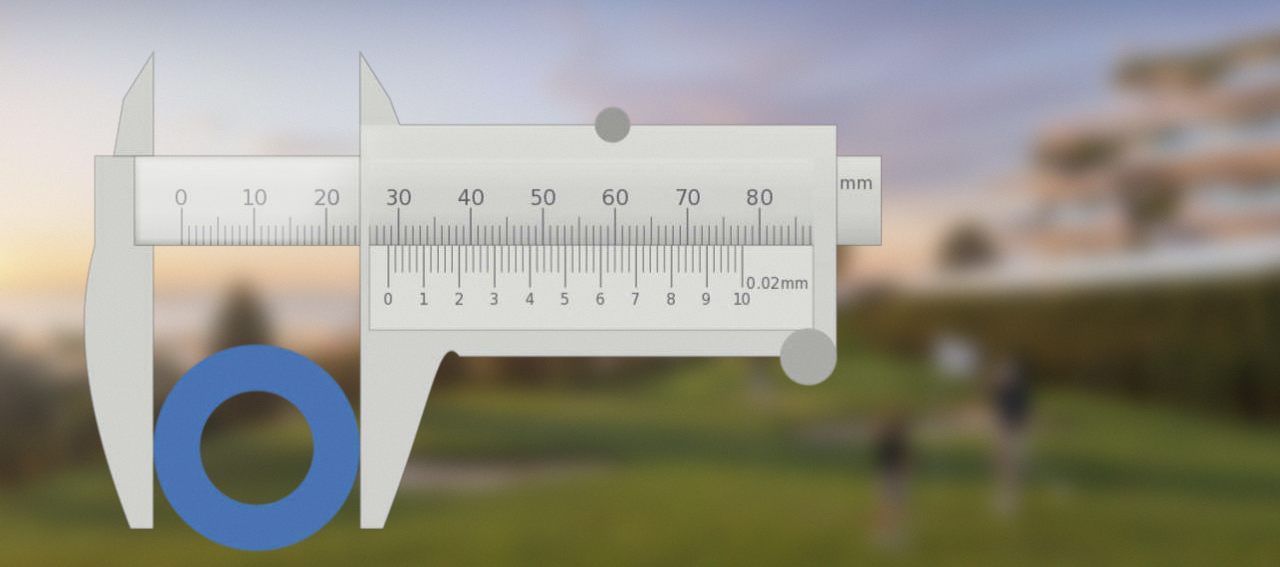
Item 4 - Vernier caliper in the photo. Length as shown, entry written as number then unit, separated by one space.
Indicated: 28.6 mm
